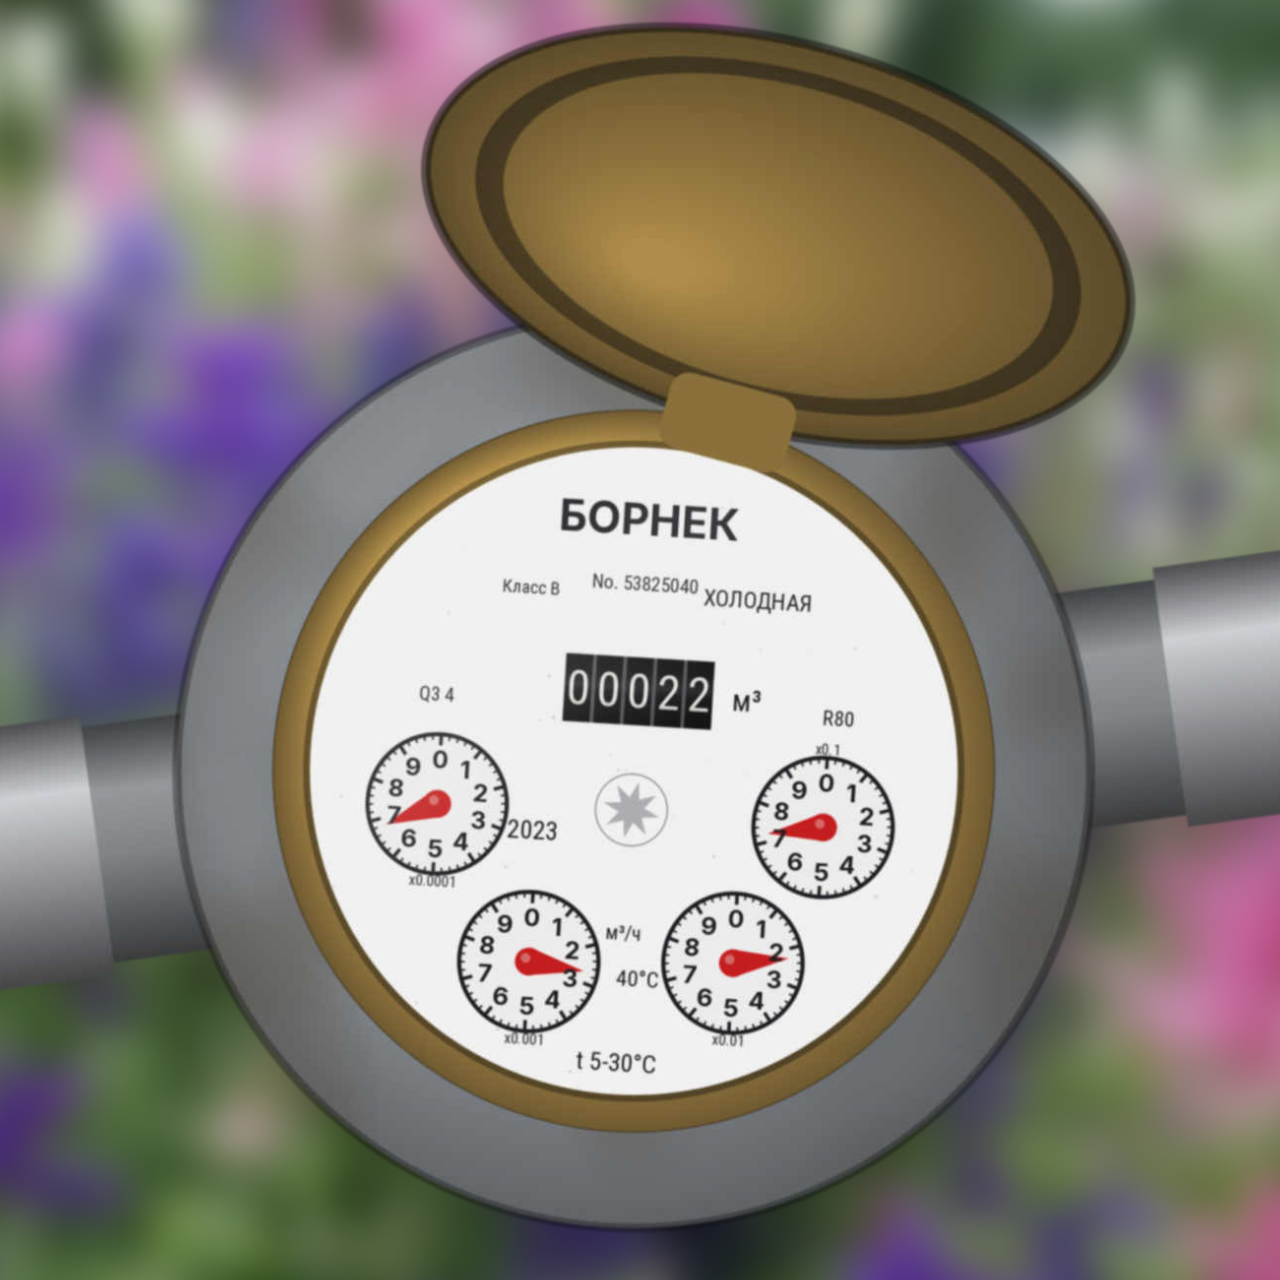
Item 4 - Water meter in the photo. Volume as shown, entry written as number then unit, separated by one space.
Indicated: 22.7226 m³
